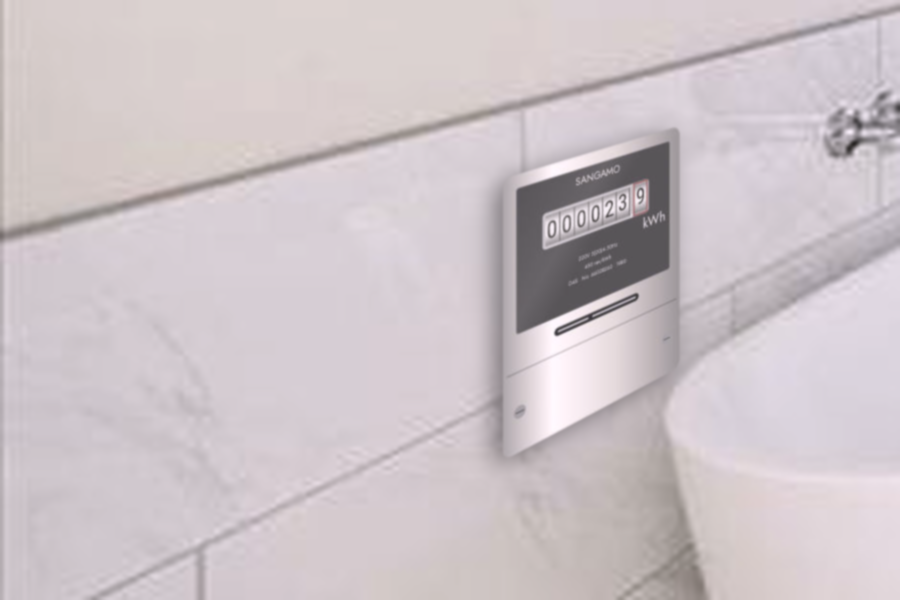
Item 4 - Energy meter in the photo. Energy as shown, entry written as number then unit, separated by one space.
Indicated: 23.9 kWh
